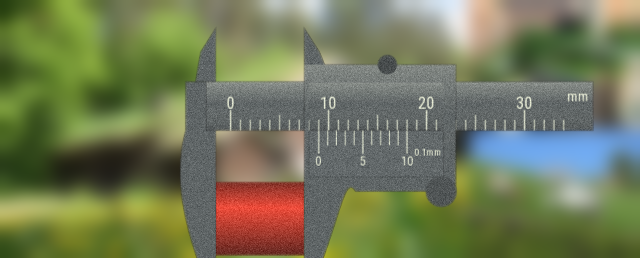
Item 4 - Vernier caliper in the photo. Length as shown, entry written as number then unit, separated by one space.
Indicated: 9.0 mm
